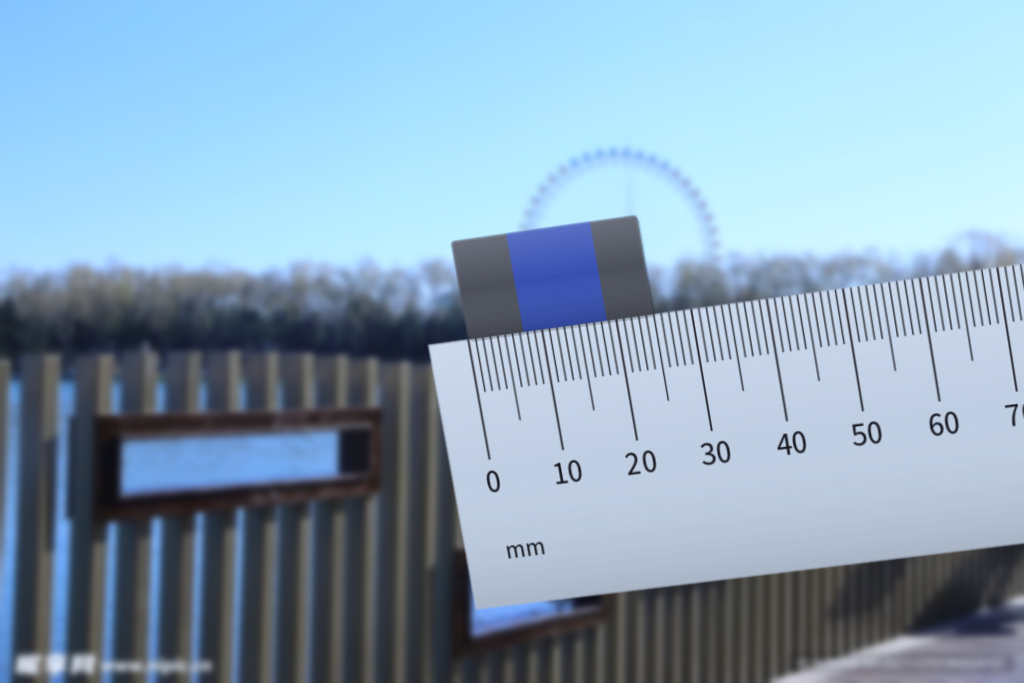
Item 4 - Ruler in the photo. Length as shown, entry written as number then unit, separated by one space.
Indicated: 25 mm
